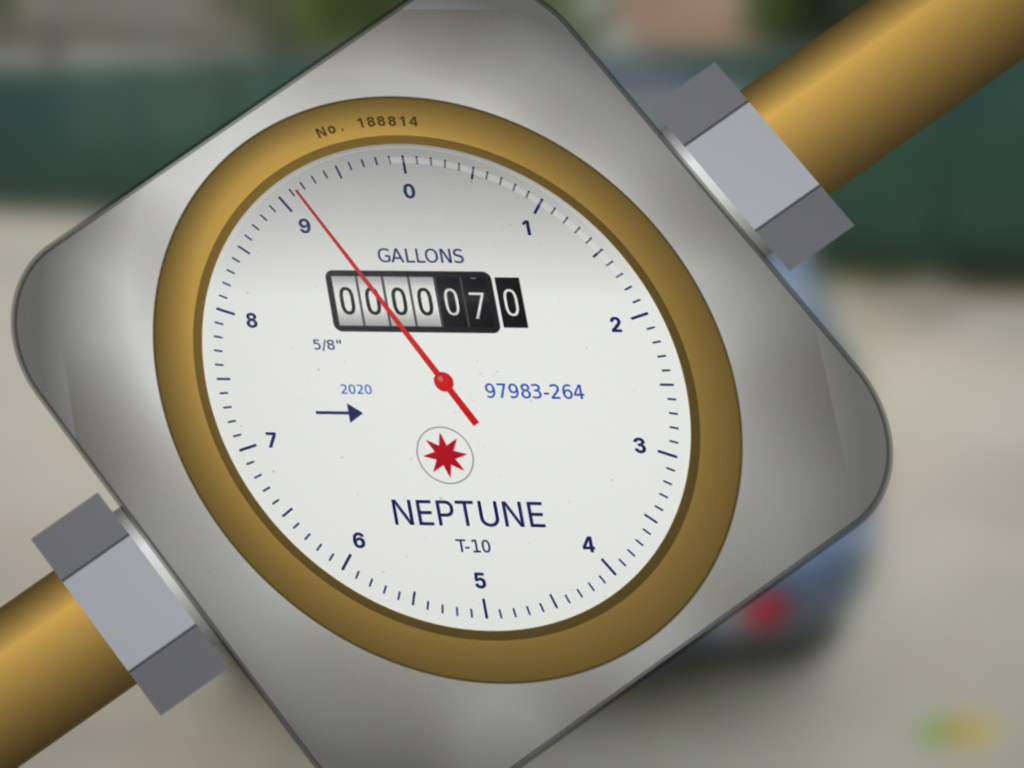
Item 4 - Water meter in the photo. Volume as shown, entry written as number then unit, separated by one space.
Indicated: 69.1 gal
